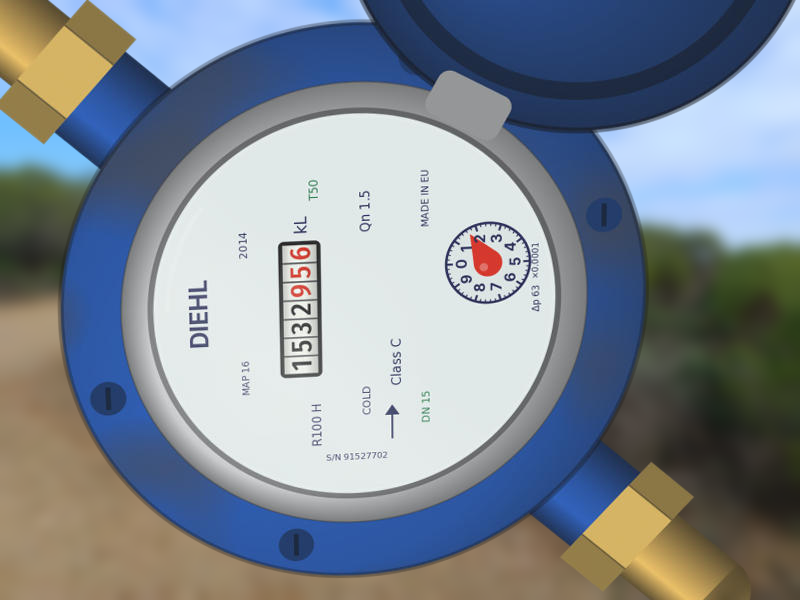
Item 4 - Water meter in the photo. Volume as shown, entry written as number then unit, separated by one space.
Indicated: 1532.9561 kL
